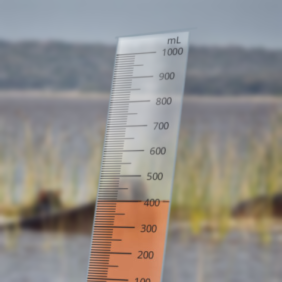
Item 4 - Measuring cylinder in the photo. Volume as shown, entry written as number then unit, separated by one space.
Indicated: 400 mL
